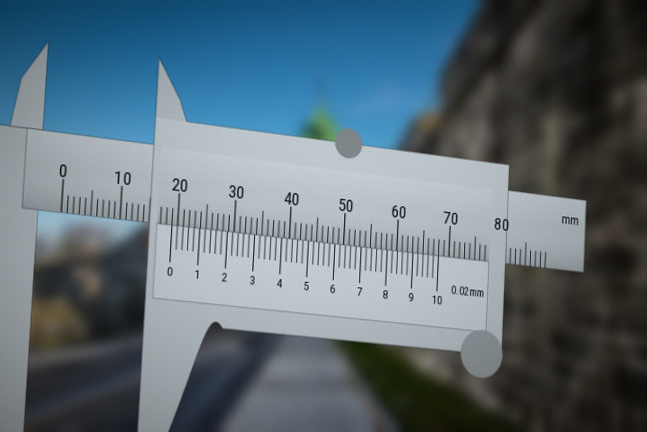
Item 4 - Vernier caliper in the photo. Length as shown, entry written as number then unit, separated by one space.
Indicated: 19.0 mm
